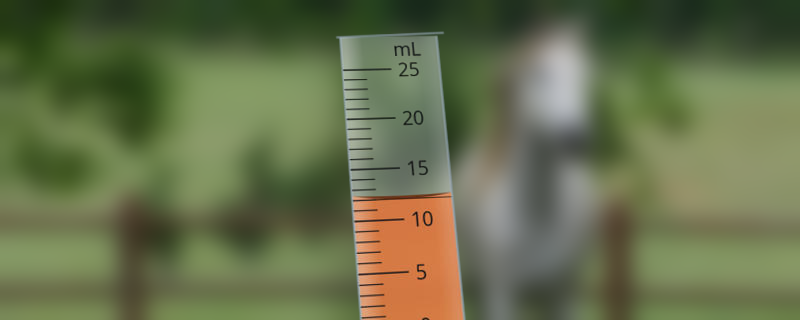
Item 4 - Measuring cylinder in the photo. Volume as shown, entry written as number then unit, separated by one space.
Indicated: 12 mL
